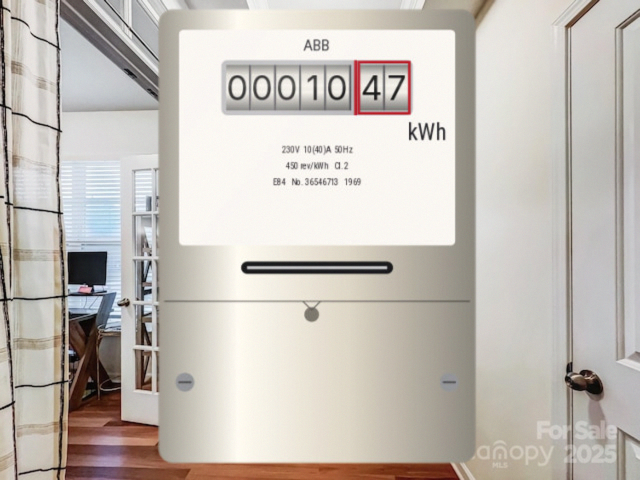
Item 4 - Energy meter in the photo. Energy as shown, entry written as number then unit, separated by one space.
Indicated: 10.47 kWh
